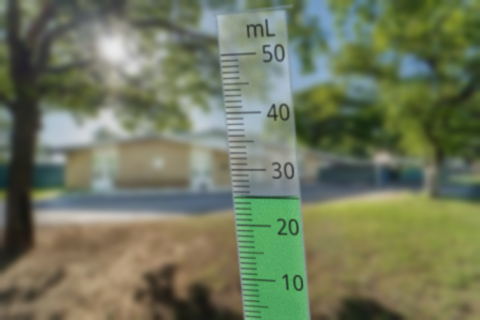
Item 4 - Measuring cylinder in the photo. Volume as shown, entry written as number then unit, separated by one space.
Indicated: 25 mL
